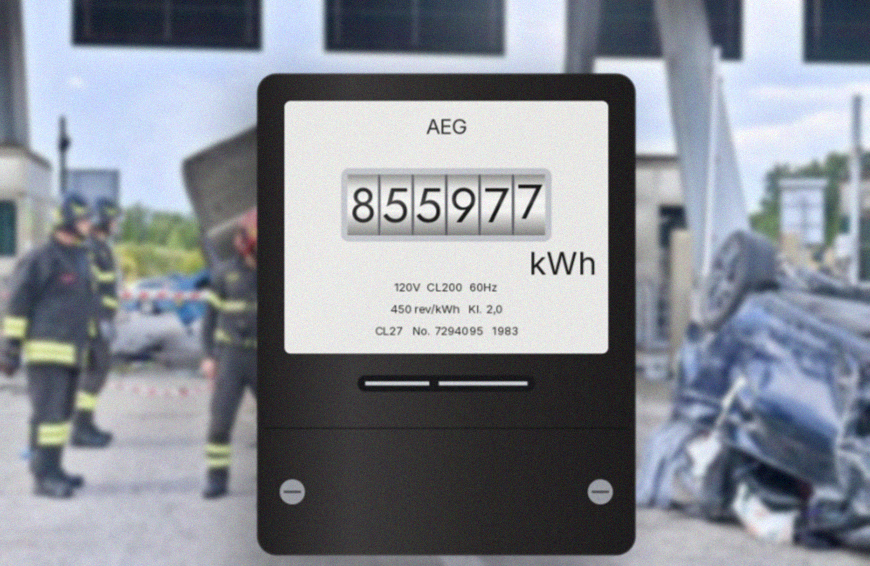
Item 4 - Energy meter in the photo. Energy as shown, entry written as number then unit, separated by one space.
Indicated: 855977 kWh
